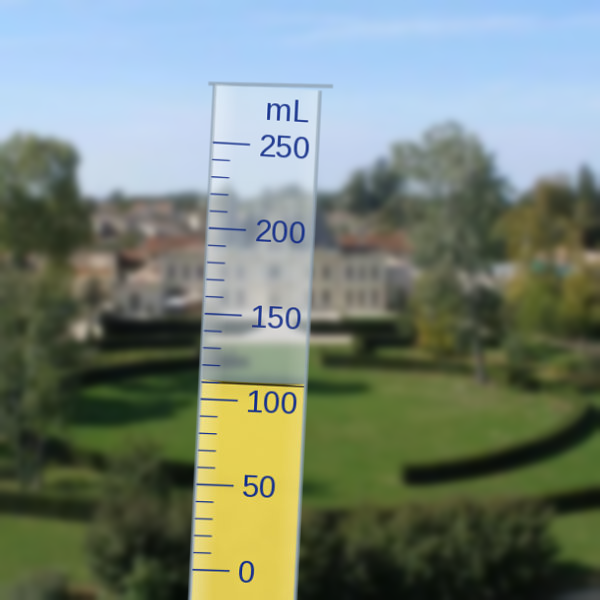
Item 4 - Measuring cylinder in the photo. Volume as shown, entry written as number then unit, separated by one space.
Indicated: 110 mL
